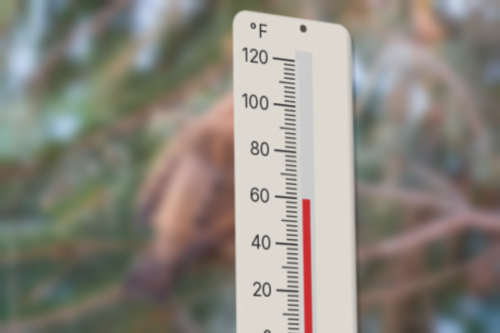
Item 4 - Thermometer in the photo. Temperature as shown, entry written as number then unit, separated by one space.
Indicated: 60 °F
